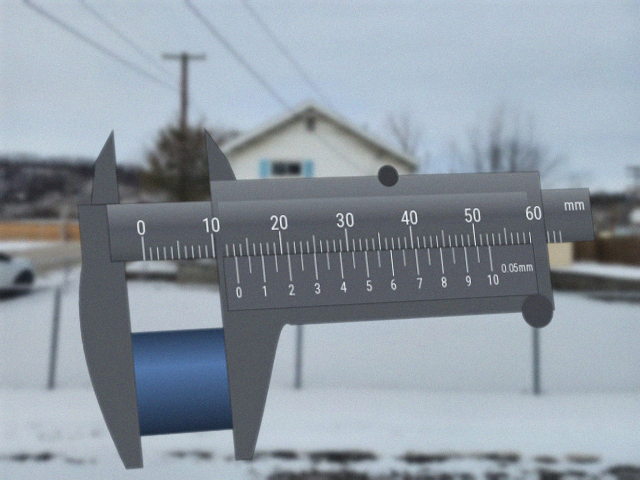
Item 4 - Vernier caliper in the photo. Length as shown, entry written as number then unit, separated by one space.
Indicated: 13.2 mm
